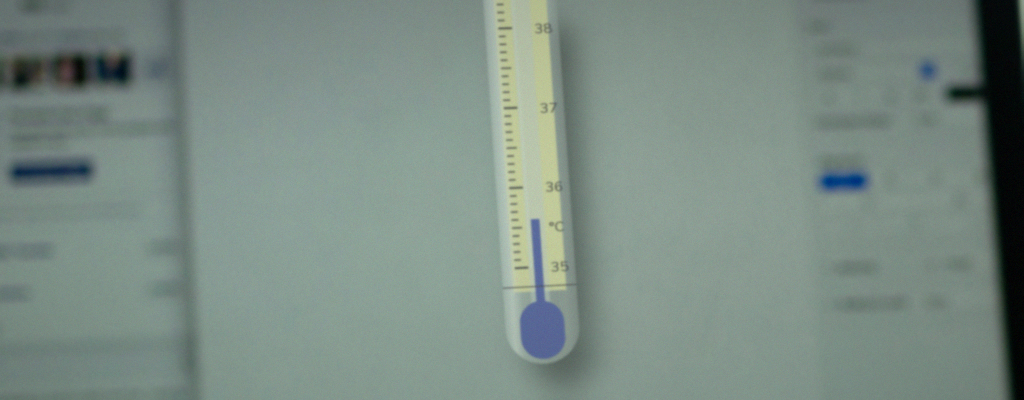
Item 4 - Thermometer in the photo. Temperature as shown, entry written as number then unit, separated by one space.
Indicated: 35.6 °C
